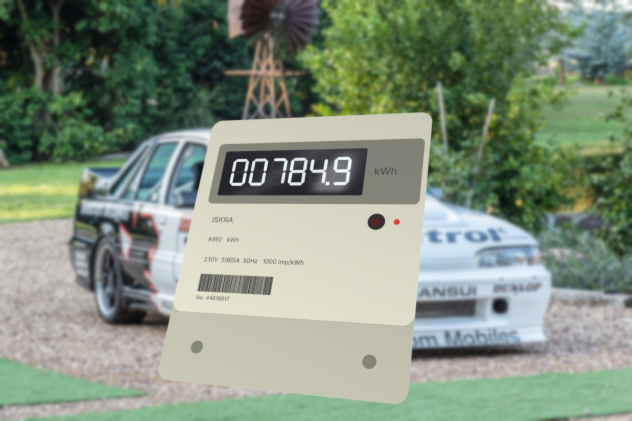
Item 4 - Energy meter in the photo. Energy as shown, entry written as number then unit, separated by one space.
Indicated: 784.9 kWh
